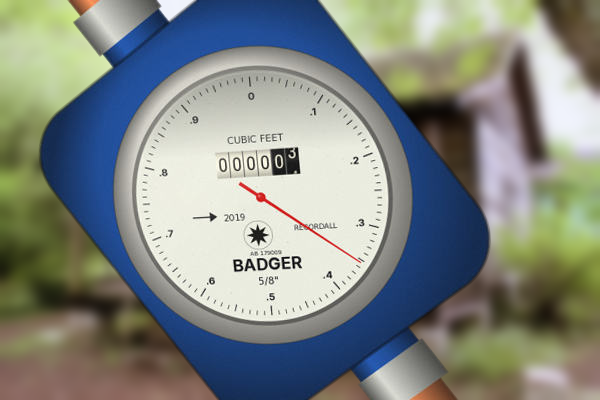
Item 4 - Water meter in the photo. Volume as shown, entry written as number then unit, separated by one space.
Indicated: 3.35 ft³
